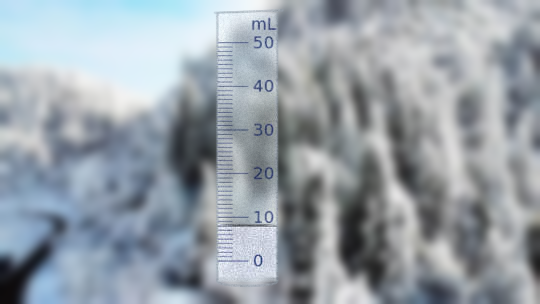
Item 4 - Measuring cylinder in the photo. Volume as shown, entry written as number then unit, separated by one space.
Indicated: 8 mL
